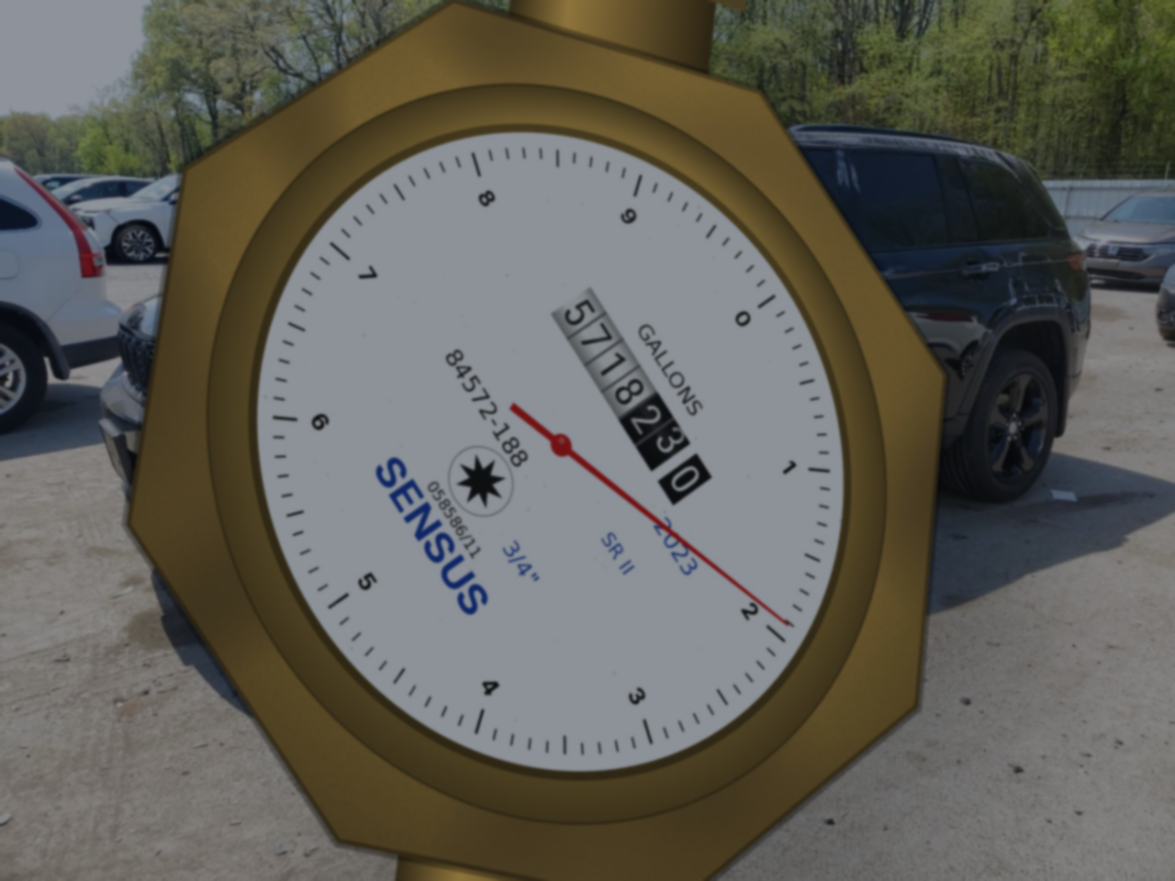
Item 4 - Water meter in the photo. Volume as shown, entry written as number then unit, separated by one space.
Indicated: 5718231.9 gal
